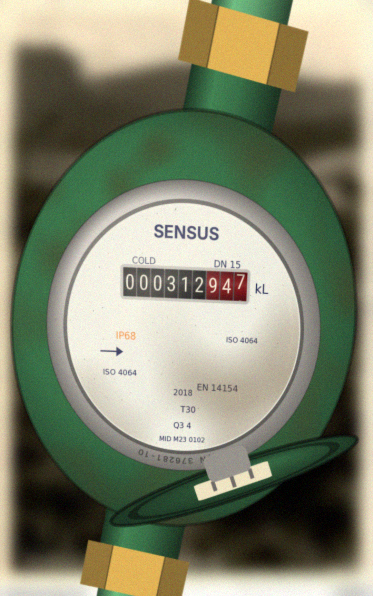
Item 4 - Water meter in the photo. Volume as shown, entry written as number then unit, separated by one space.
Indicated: 312.947 kL
